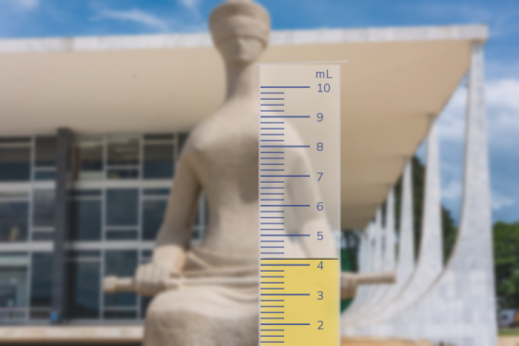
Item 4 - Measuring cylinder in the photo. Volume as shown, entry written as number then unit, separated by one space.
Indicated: 4.2 mL
